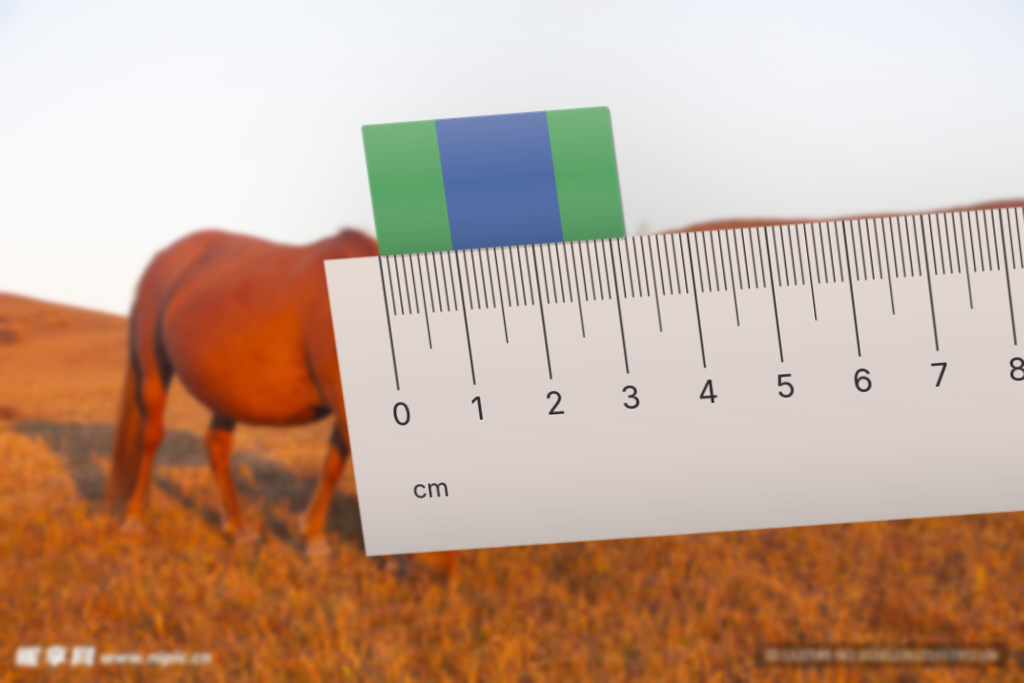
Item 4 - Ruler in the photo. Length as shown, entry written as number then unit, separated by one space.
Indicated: 3.2 cm
